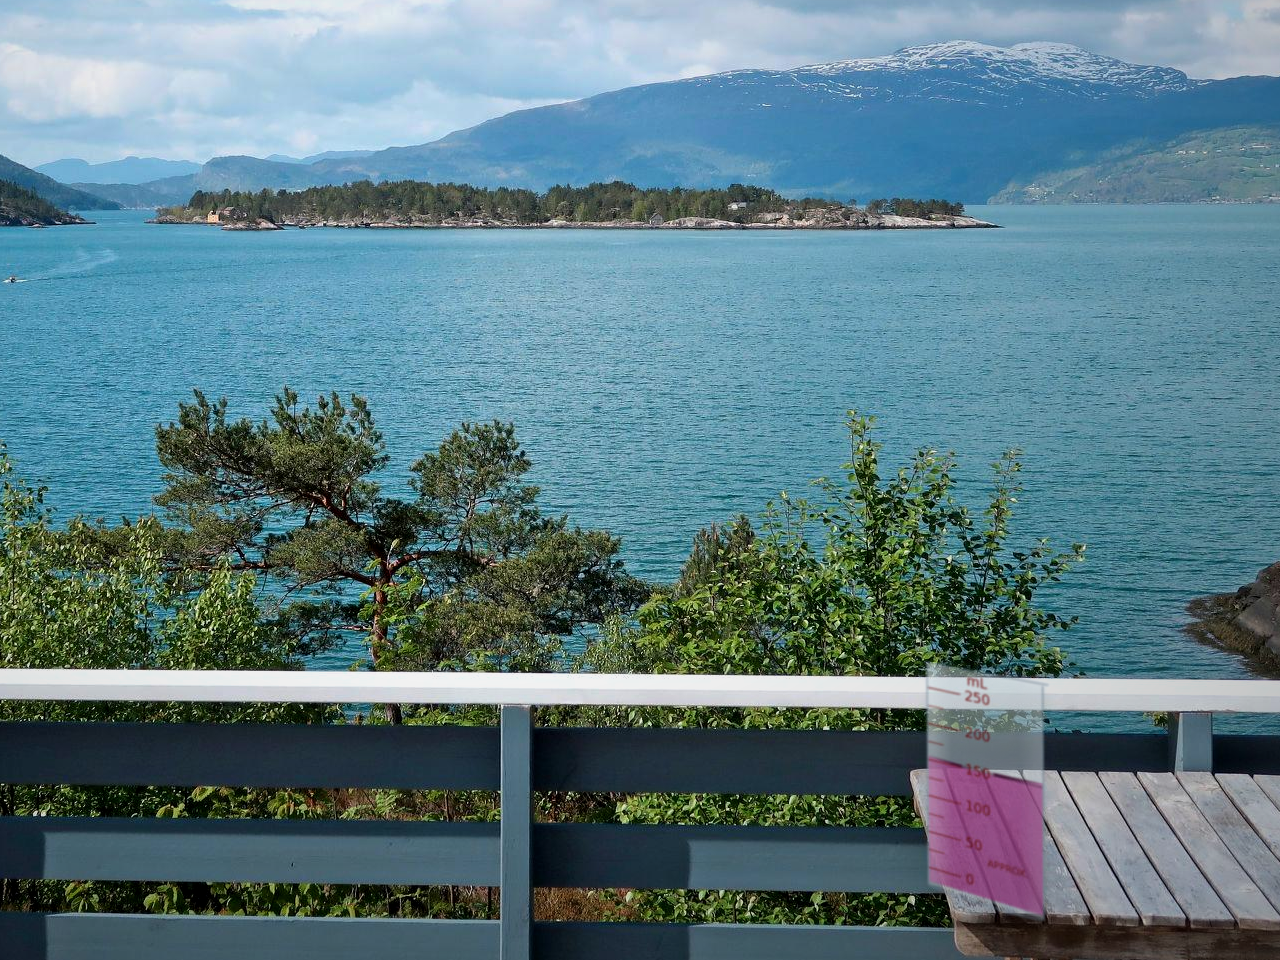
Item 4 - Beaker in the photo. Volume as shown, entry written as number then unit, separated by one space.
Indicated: 150 mL
